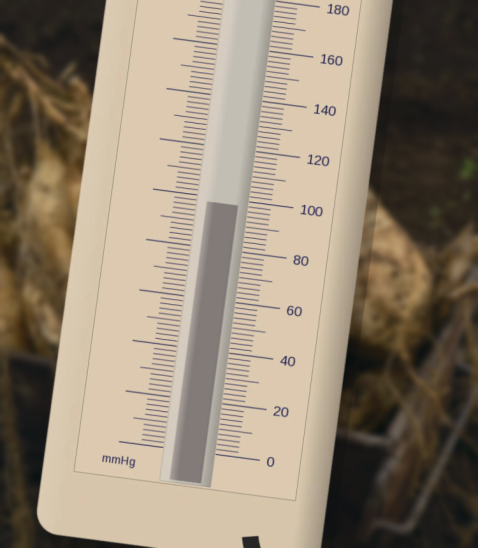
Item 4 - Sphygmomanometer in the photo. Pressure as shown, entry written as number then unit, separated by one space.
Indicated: 98 mmHg
